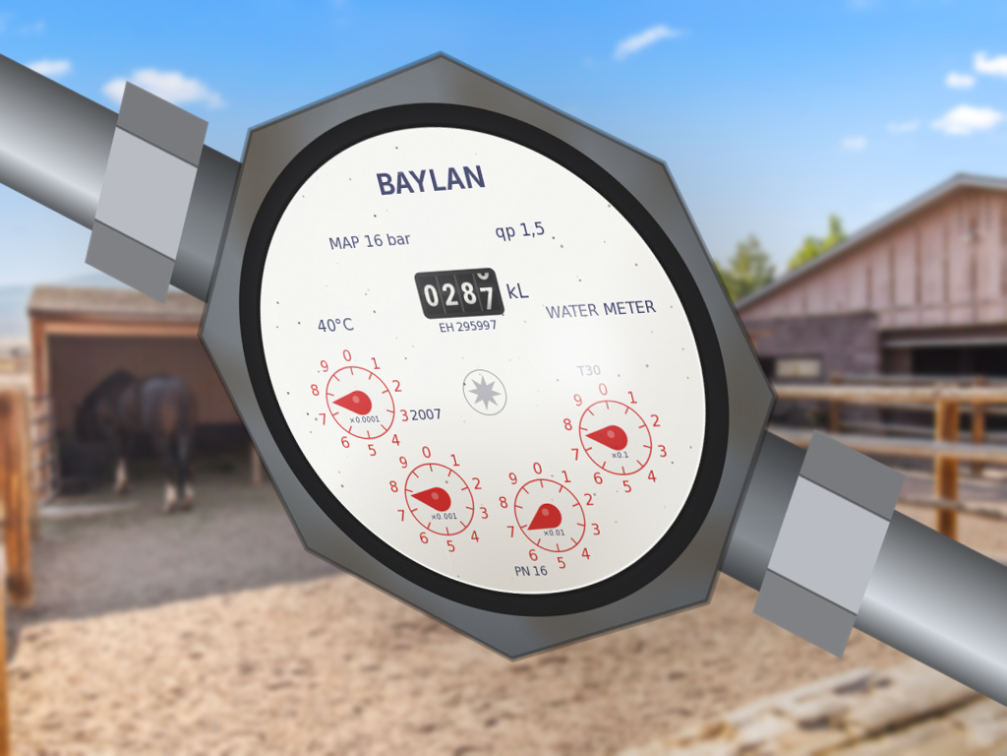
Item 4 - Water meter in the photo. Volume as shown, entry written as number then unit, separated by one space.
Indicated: 286.7677 kL
